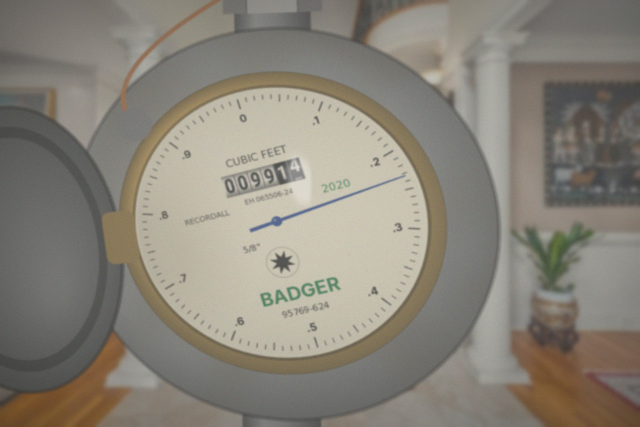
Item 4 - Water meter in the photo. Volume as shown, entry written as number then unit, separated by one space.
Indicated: 9914.23 ft³
